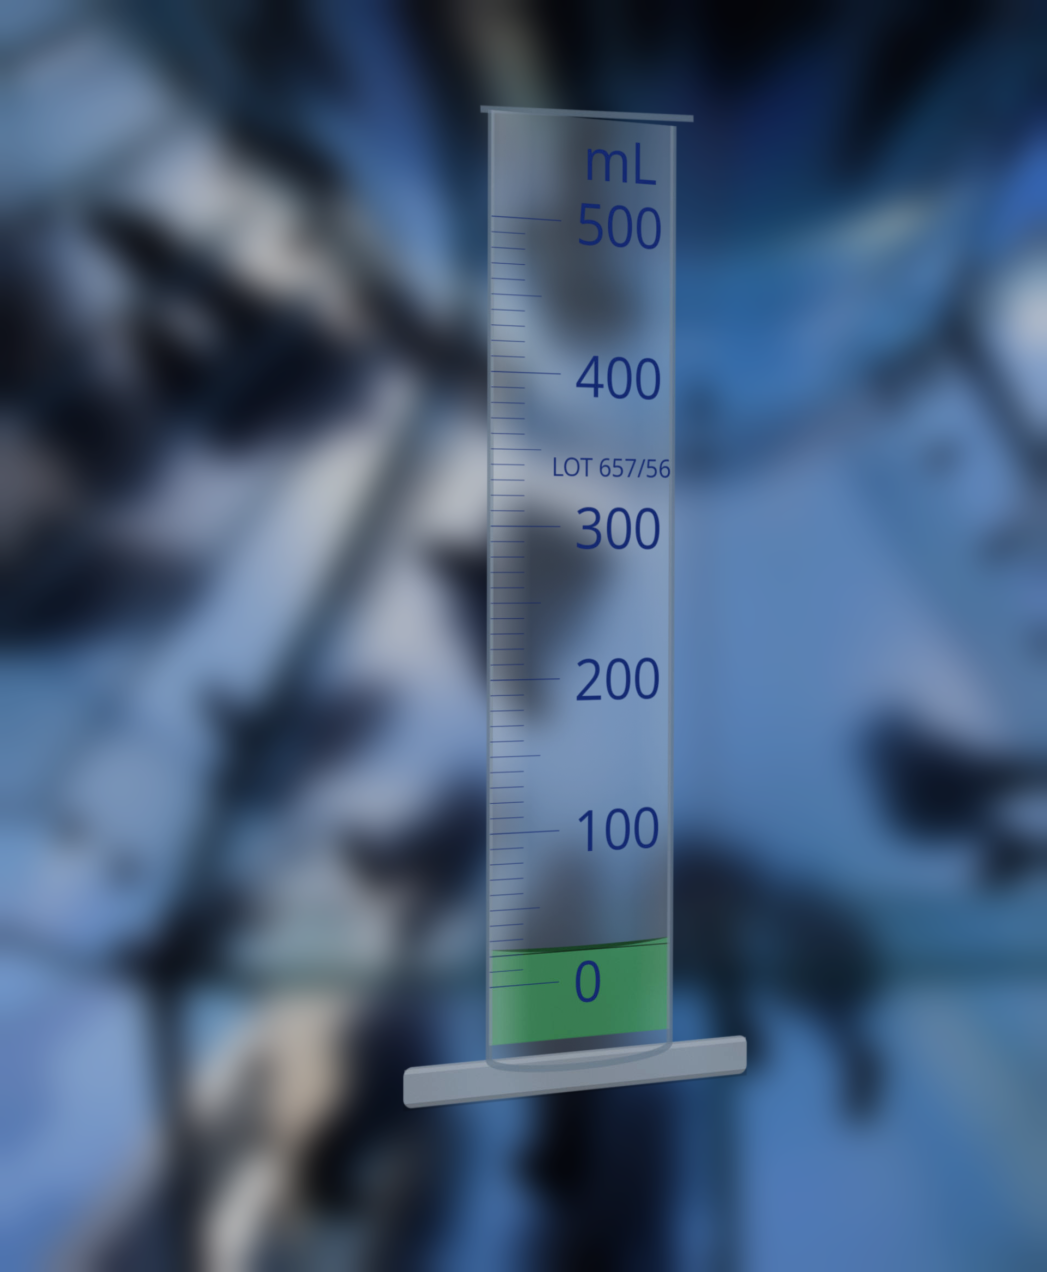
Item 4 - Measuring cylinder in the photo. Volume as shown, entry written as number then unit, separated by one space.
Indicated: 20 mL
